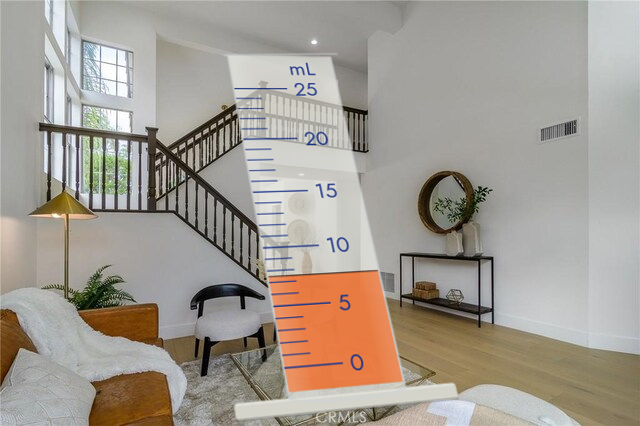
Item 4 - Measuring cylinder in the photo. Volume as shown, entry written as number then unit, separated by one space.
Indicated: 7.5 mL
